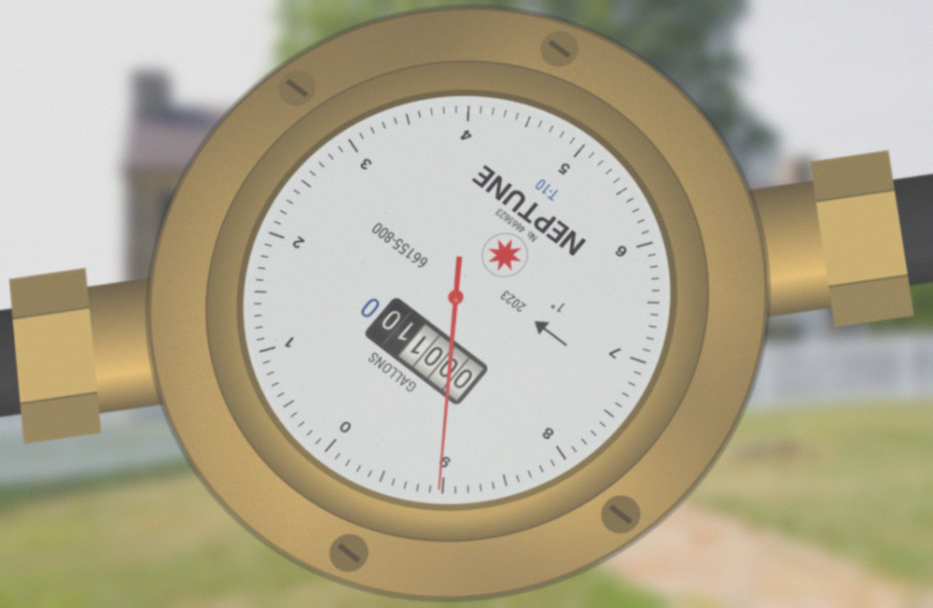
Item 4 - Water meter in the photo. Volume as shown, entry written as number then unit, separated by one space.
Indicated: 1099.0 gal
